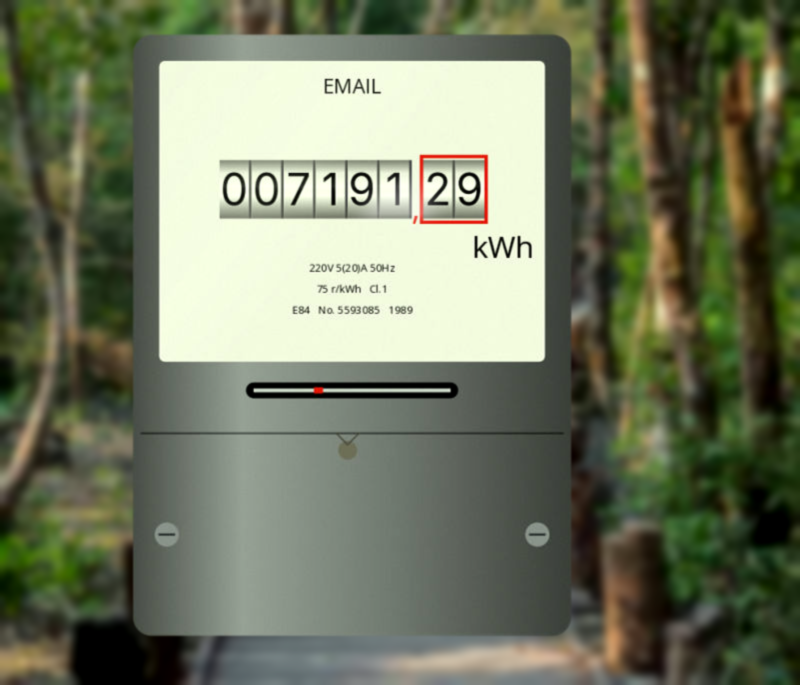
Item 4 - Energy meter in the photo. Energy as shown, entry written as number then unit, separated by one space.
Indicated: 7191.29 kWh
